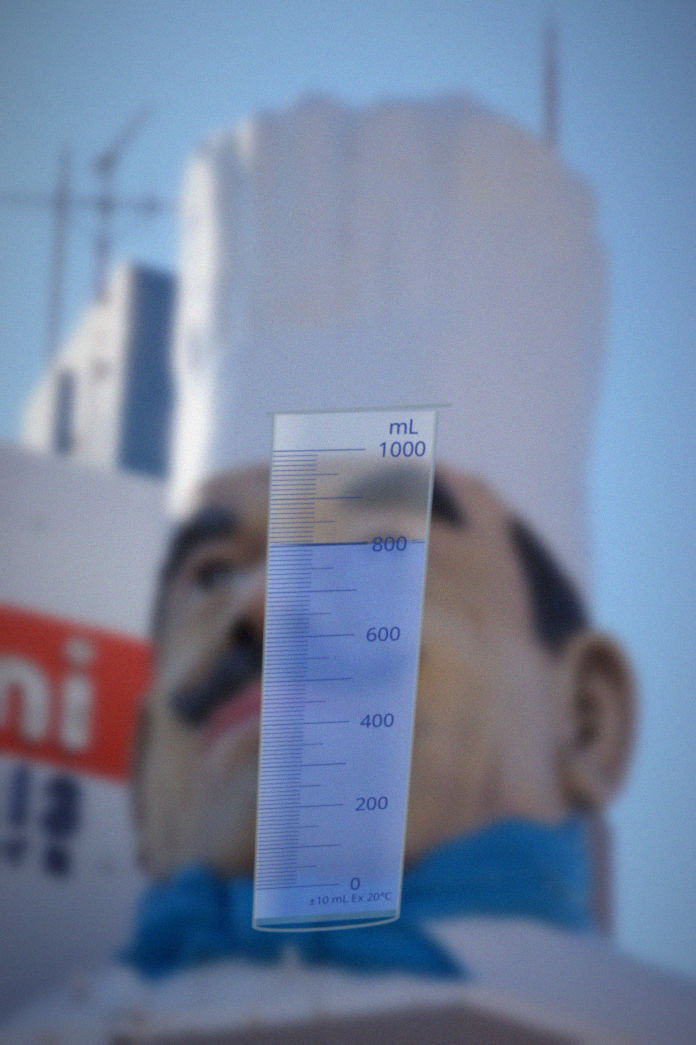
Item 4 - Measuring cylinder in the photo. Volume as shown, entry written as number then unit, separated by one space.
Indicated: 800 mL
